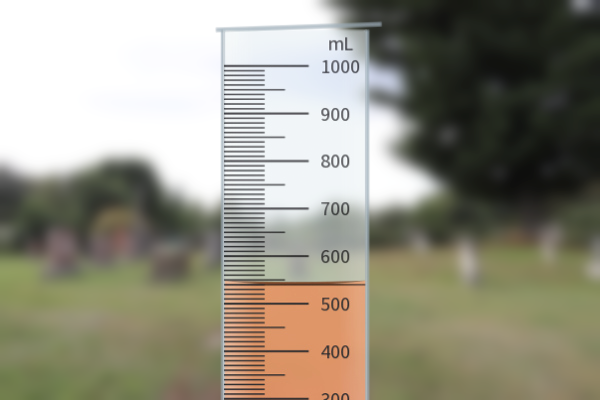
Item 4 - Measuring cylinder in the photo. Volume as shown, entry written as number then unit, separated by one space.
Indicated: 540 mL
